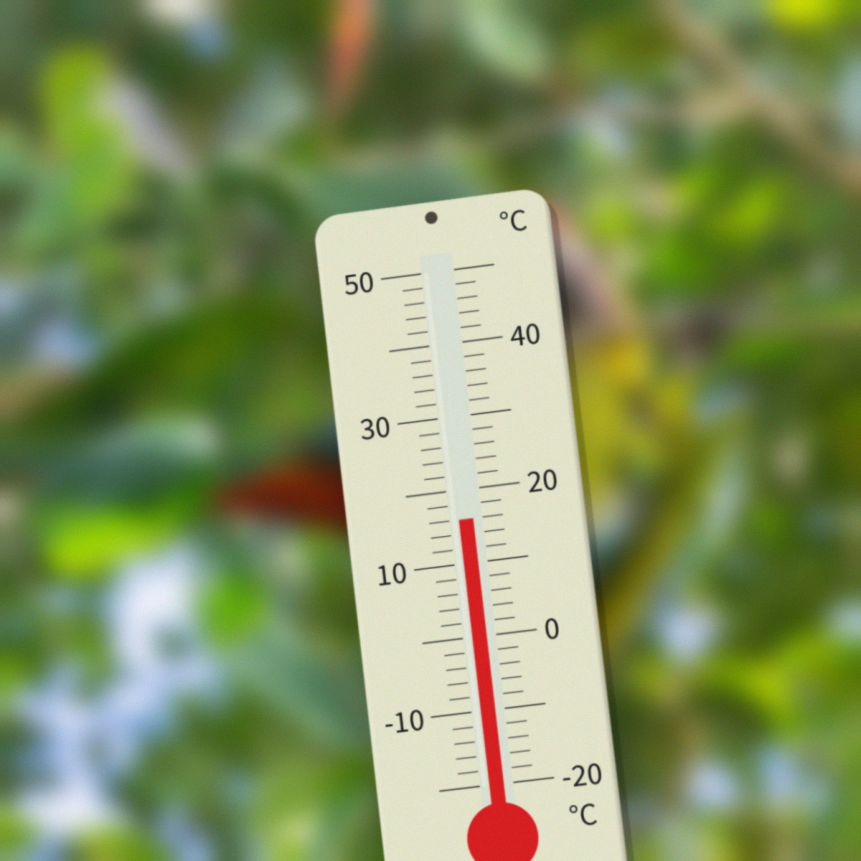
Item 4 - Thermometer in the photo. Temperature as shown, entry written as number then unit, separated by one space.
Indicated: 16 °C
